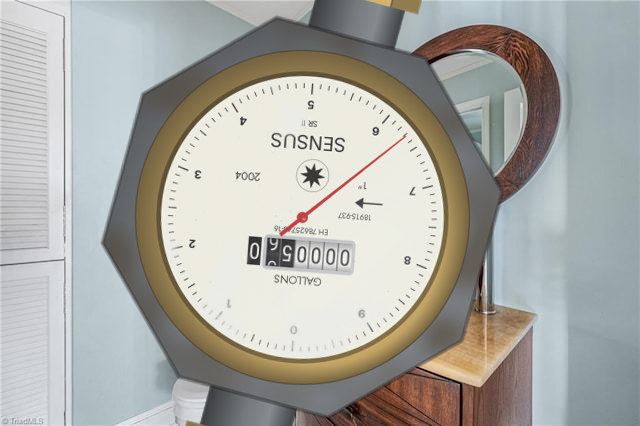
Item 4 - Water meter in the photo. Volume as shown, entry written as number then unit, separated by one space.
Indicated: 556.3 gal
